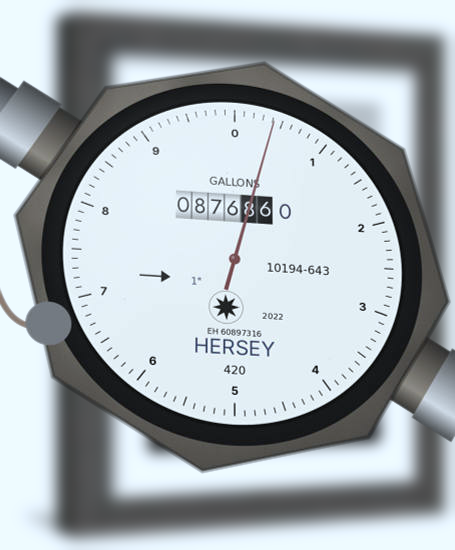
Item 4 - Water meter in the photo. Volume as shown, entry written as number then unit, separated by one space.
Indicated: 876860.4 gal
